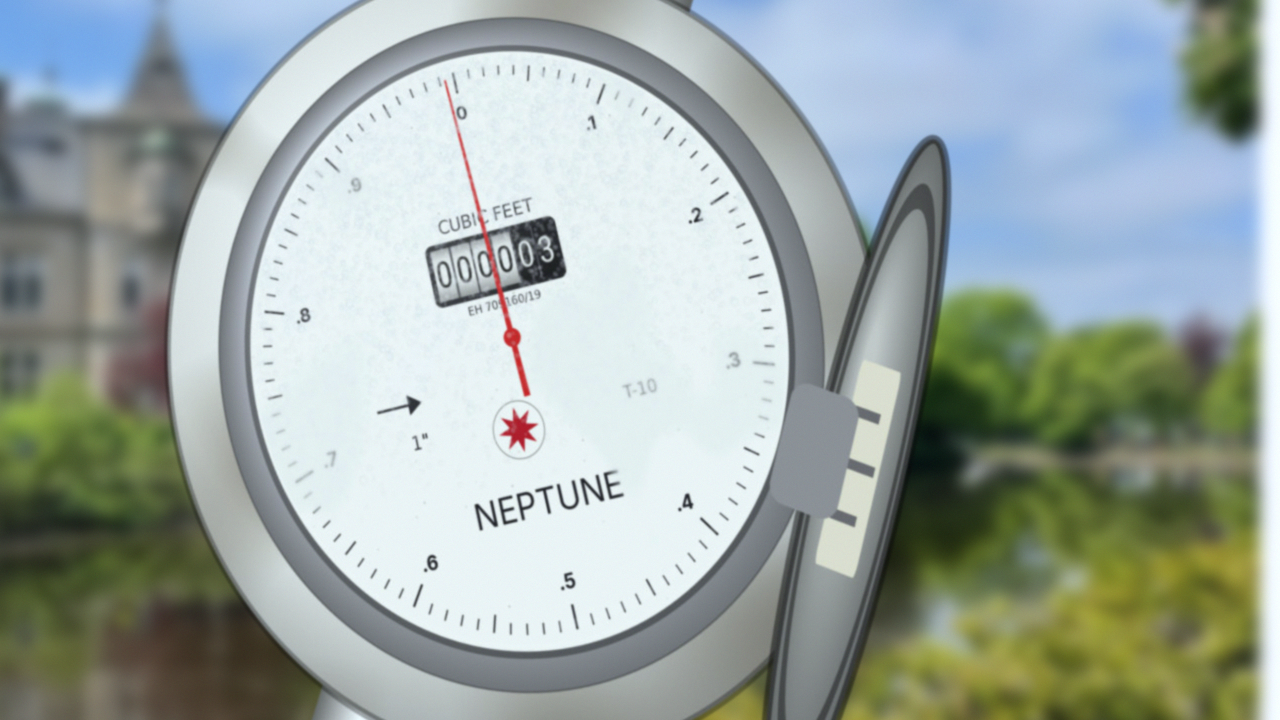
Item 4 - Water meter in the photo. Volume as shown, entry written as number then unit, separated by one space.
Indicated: 2.99 ft³
